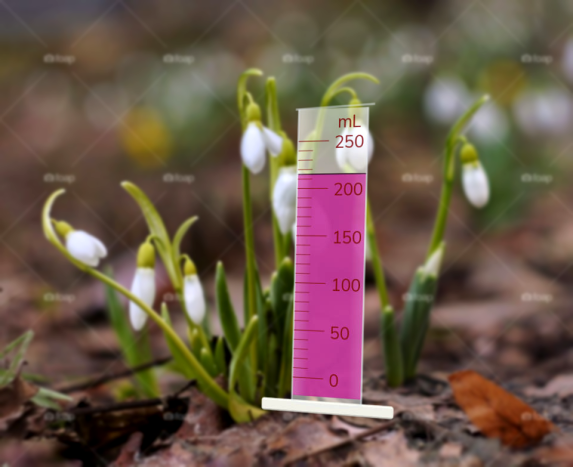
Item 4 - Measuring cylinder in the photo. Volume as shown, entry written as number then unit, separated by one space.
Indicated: 215 mL
